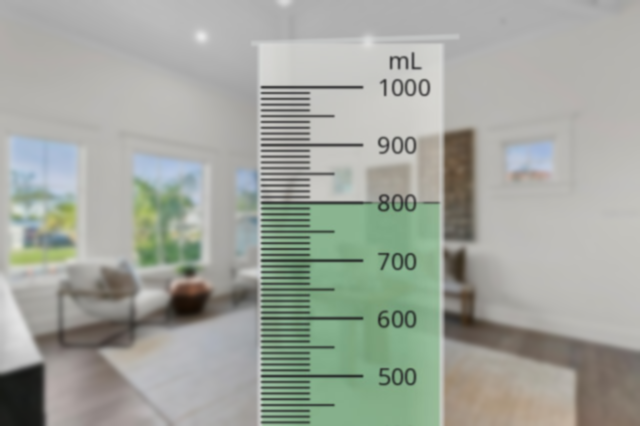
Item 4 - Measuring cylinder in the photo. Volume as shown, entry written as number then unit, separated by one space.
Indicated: 800 mL
